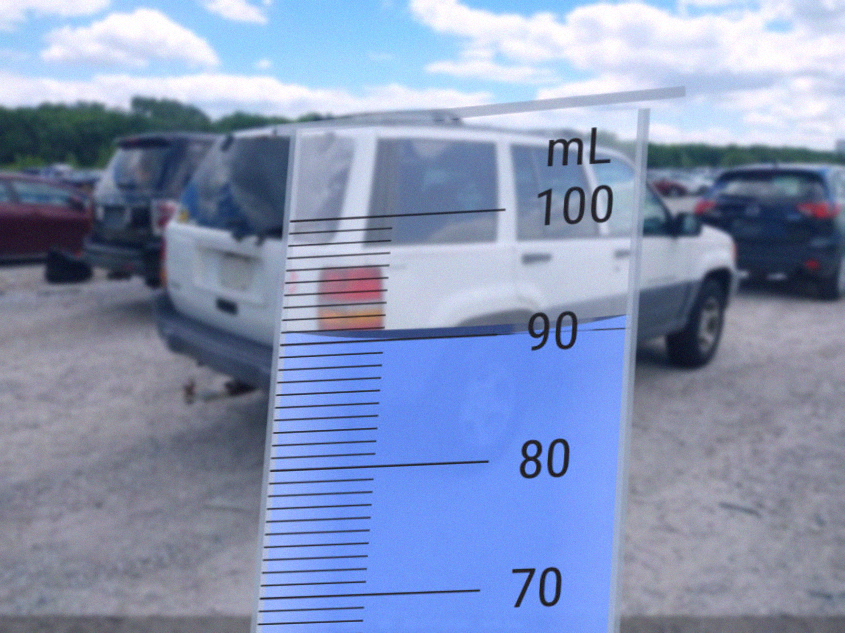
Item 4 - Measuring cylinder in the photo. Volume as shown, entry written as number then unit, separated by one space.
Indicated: 90 mL
